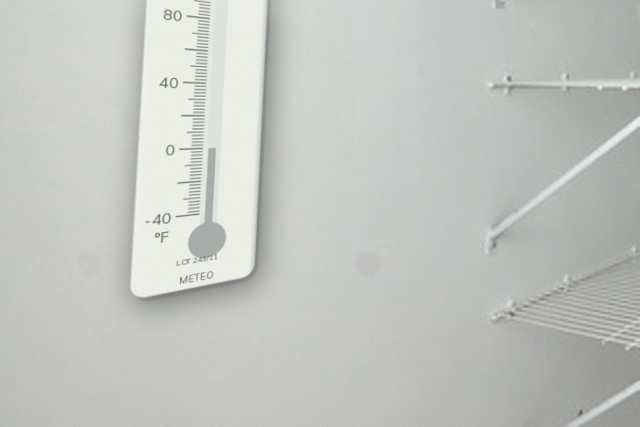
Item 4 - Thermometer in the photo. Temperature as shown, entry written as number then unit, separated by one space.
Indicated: 0 °F
